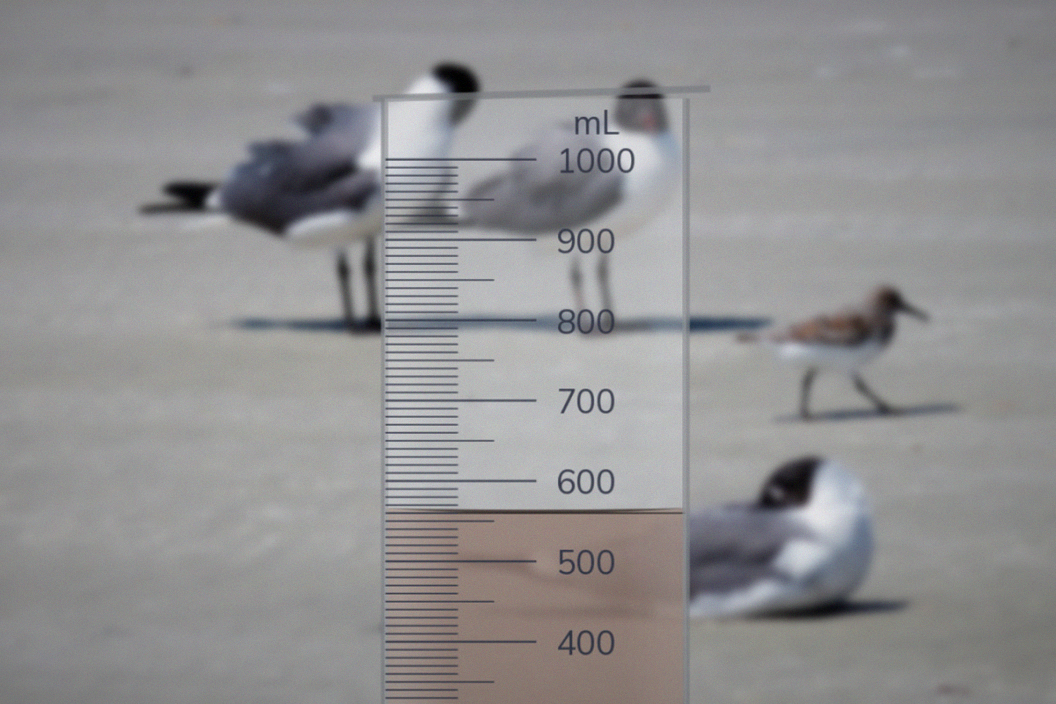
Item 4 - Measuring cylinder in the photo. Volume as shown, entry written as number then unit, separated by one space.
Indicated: 560 mL
